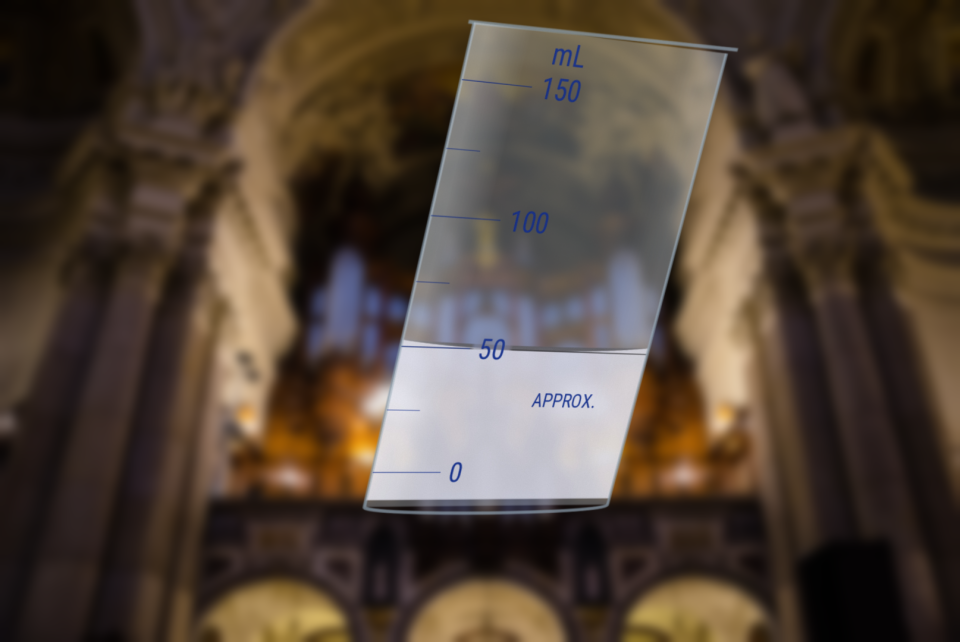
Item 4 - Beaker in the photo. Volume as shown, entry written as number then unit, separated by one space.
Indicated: 50 mL
